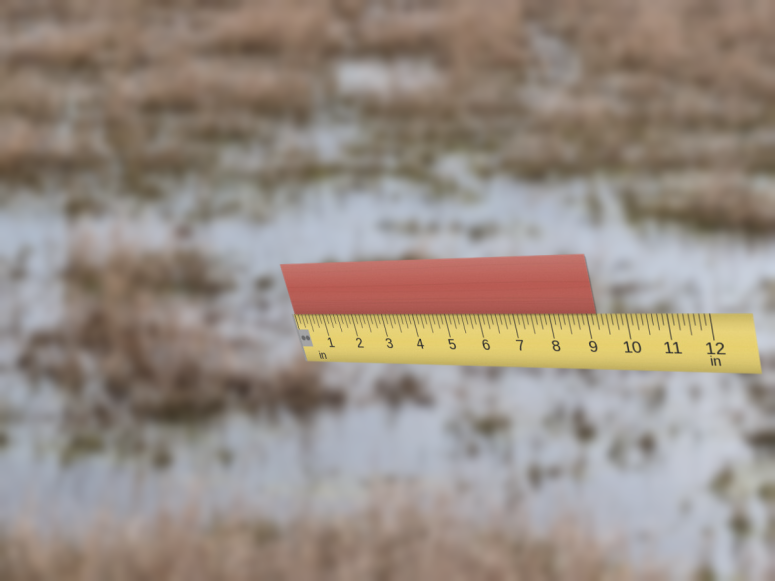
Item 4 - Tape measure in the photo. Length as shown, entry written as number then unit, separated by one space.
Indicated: 9.25 in
